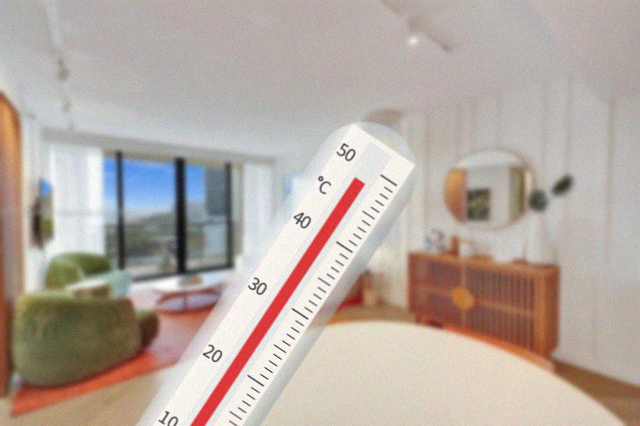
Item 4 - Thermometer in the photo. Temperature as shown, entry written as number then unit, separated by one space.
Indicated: 48 °C
